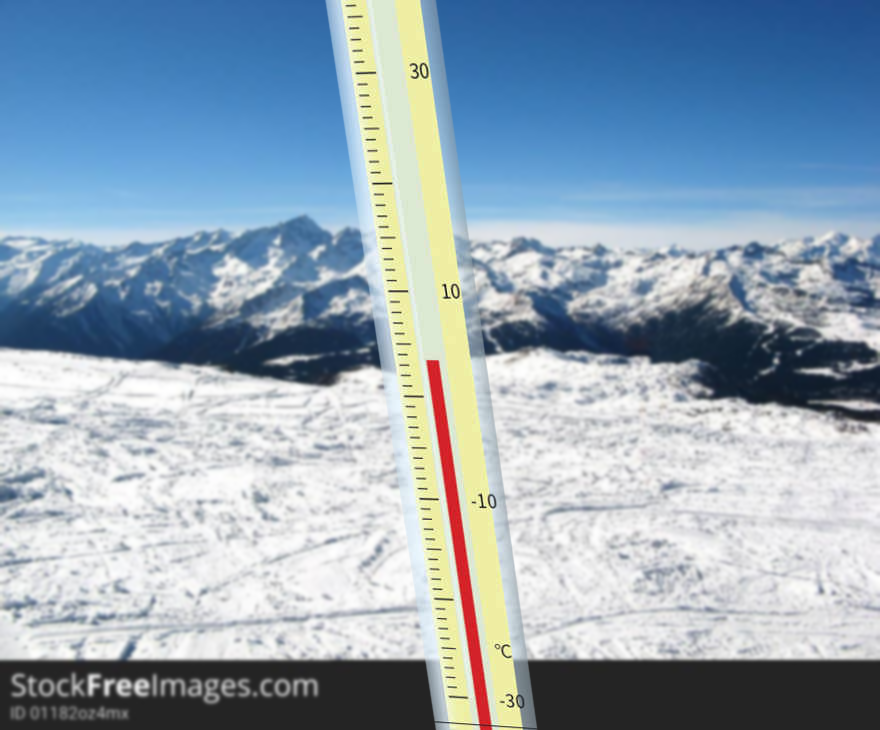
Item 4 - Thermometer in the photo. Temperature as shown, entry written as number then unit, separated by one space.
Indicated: 3.5 °C
